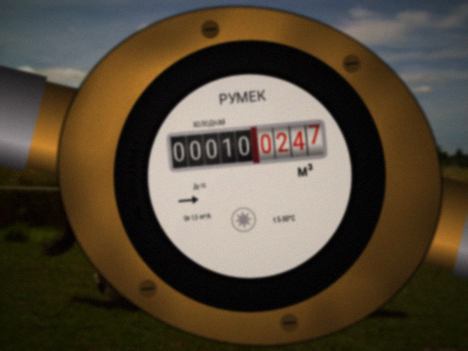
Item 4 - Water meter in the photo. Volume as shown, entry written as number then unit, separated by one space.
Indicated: 10.0247 m³
